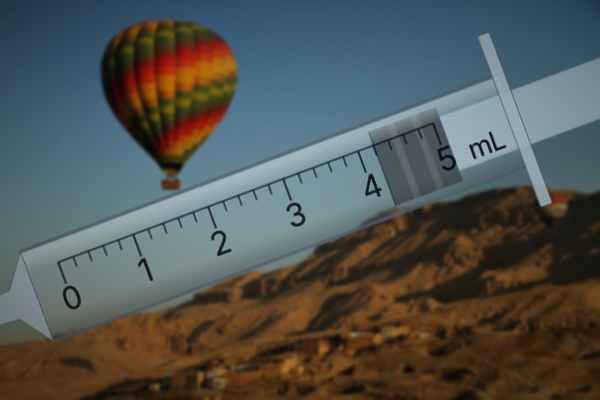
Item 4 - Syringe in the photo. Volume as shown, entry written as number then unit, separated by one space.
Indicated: 4.2 mL
